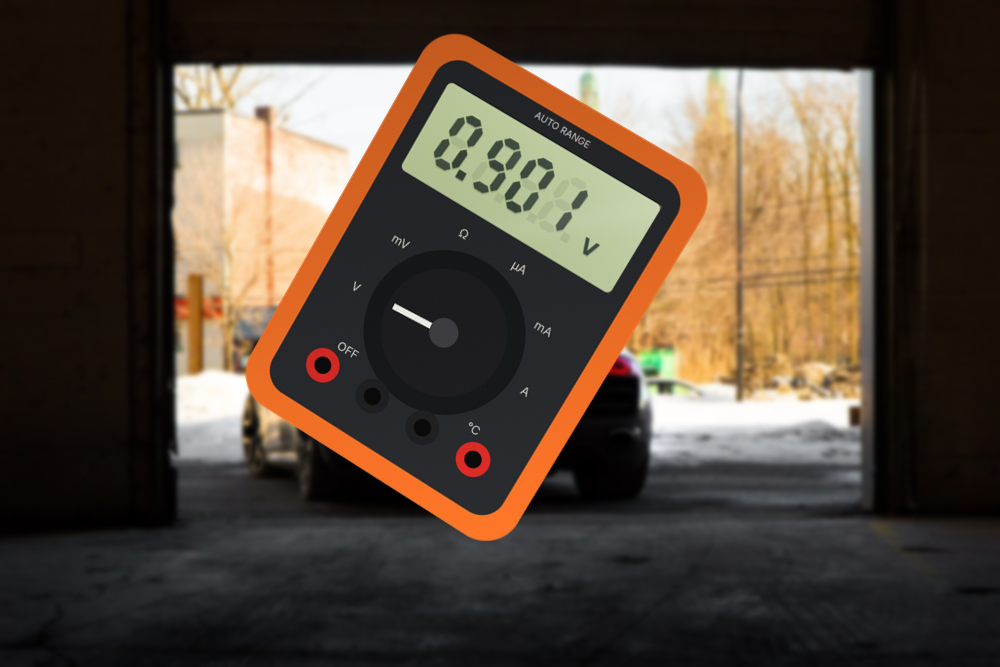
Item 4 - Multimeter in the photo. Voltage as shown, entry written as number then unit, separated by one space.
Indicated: 0.901 V
